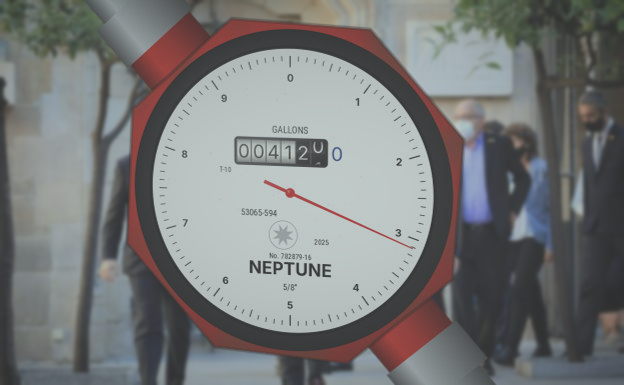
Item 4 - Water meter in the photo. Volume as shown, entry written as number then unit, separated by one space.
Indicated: 41203.1 gal
